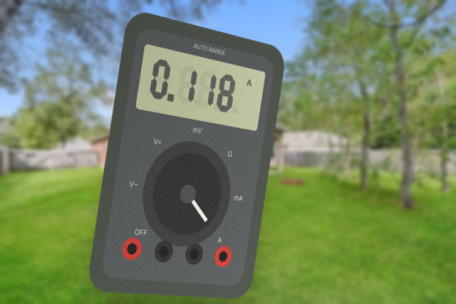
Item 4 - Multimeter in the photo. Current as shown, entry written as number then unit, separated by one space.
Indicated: 0.118 A
